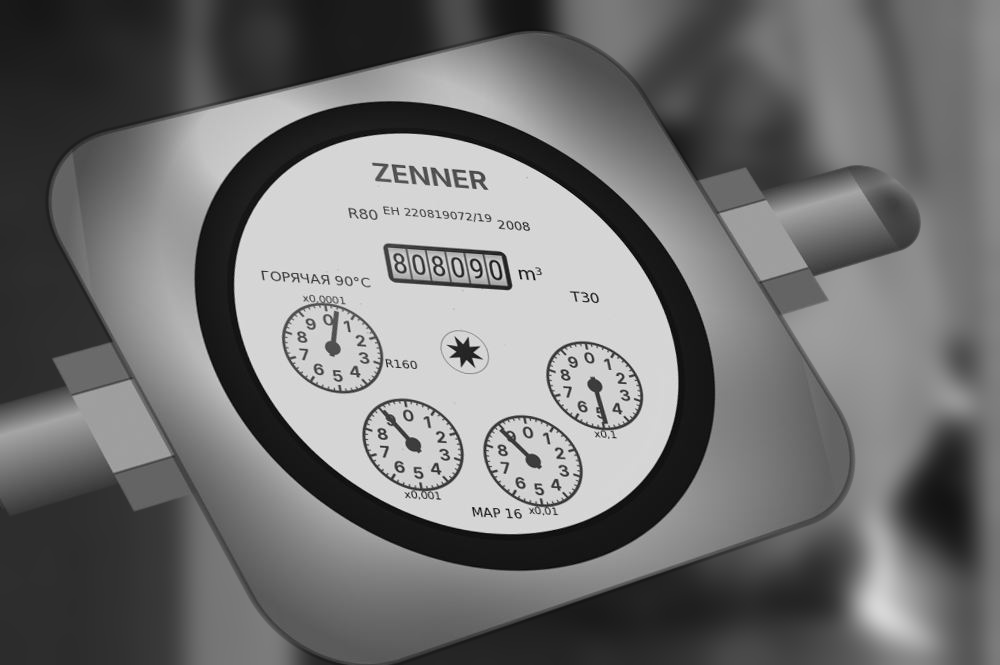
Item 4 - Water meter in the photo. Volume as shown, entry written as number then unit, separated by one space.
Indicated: 808090.4890 m³
